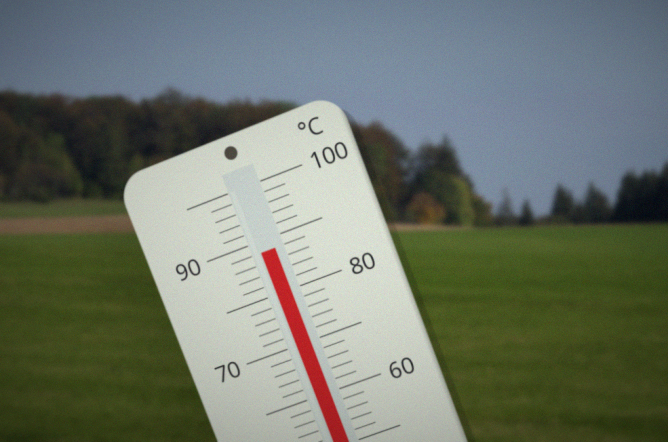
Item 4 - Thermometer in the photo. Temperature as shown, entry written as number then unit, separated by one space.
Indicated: 88 °C
